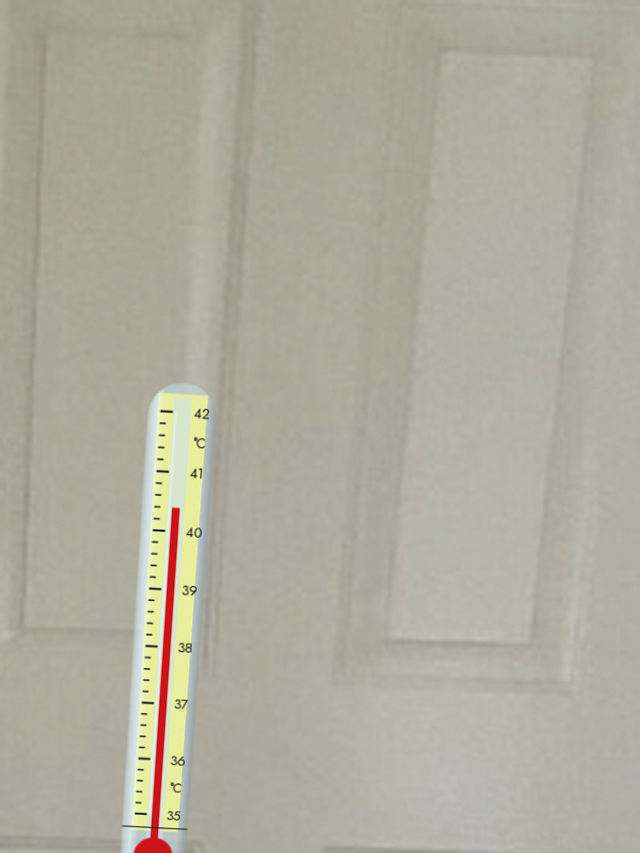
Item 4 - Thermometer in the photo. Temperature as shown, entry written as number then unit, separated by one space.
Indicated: 40.4 °C
